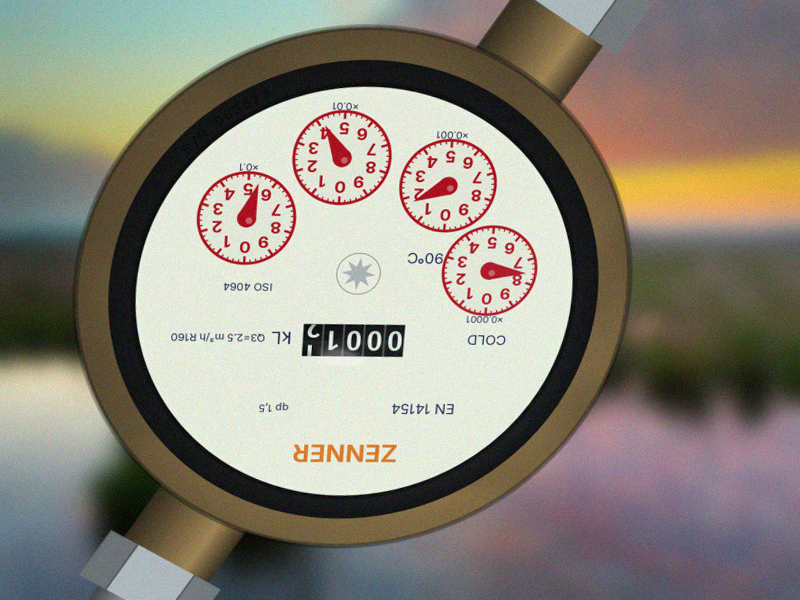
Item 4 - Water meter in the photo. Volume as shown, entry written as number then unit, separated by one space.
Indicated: 11.5417 kL
